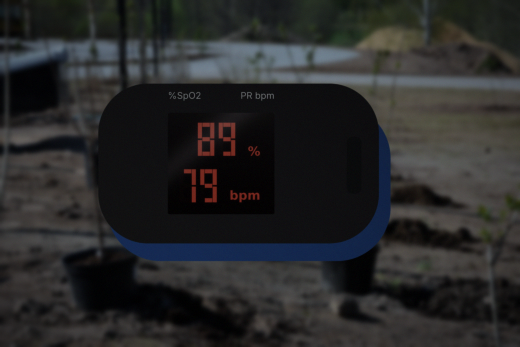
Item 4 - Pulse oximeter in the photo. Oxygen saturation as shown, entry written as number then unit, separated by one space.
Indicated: 89 %
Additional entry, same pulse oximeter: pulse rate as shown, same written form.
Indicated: 79 bpm
